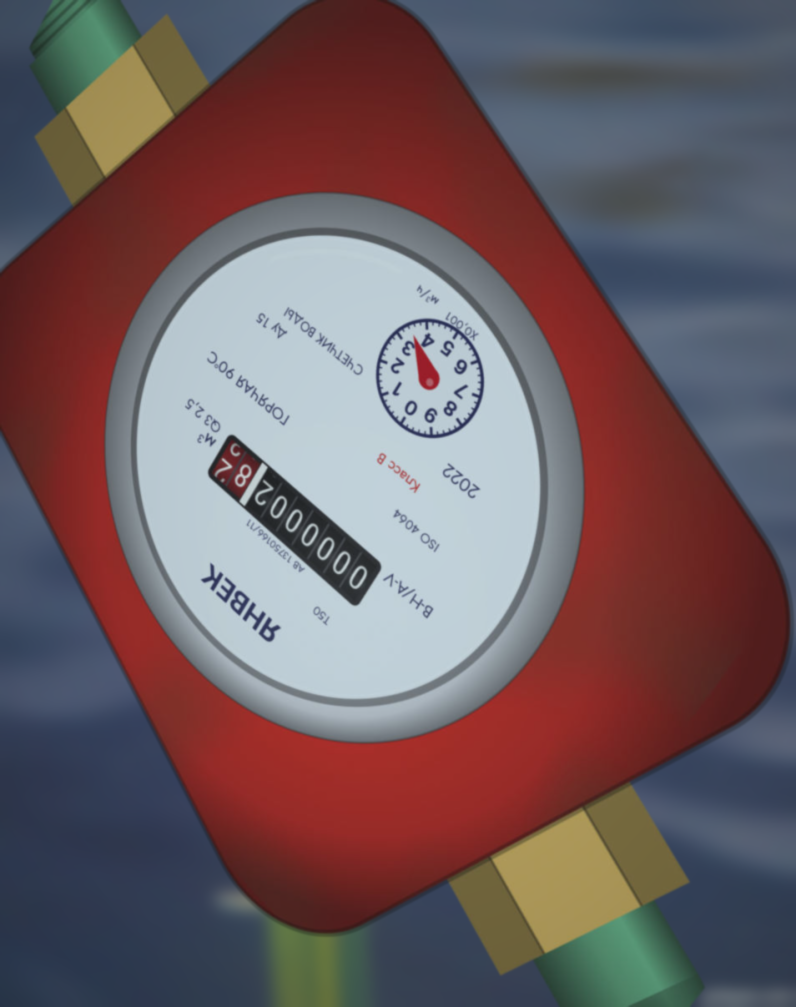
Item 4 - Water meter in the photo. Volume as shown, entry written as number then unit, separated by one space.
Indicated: 2.823 m³
